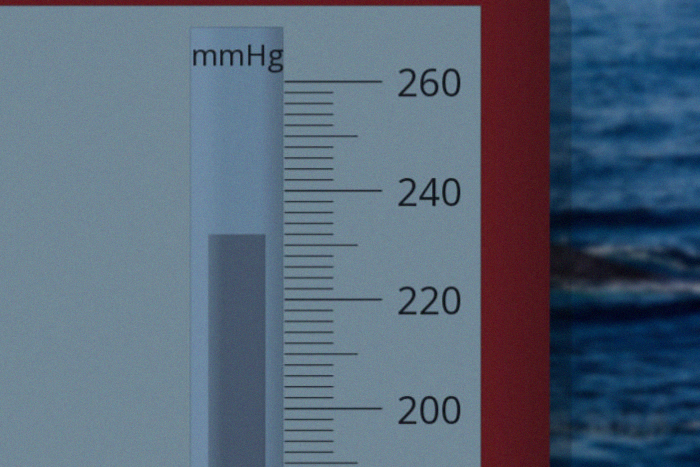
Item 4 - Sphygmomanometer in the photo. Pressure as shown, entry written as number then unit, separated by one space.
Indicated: 232 mmHg
